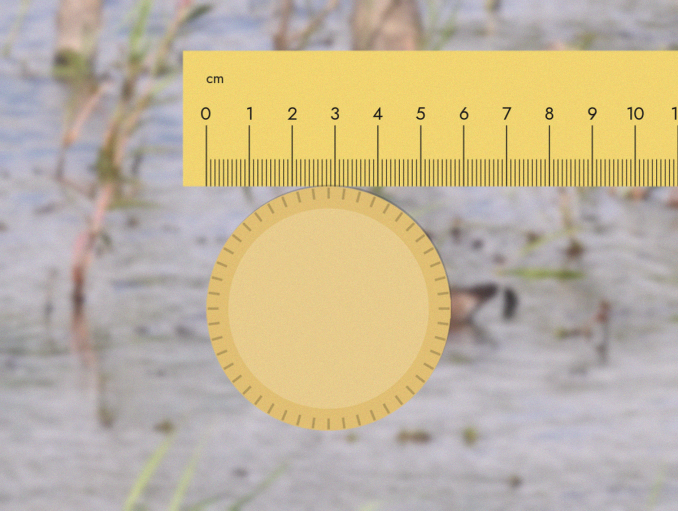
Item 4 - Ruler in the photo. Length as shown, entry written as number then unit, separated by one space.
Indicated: 5.7 cm
